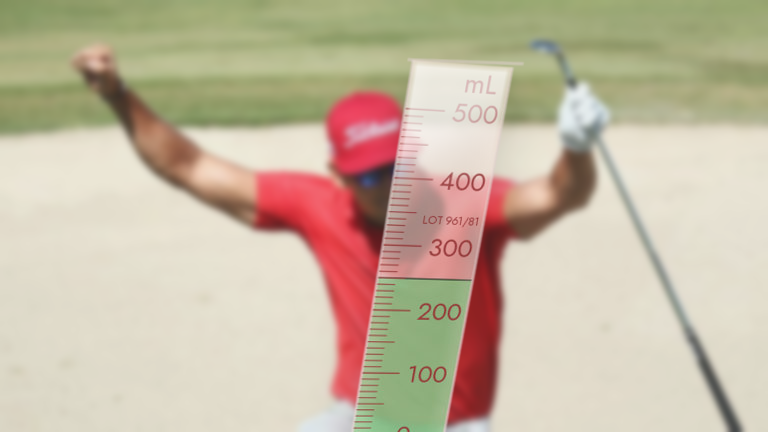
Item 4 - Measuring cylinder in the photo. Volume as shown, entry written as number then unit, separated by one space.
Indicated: 250 mL
